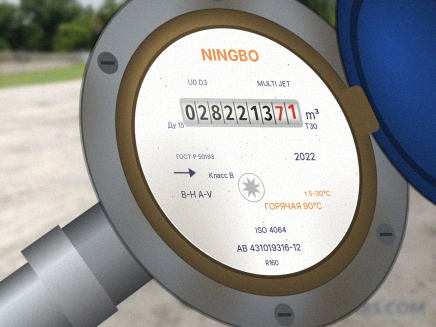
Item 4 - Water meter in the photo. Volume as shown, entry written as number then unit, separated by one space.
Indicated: 282213.71 m³
